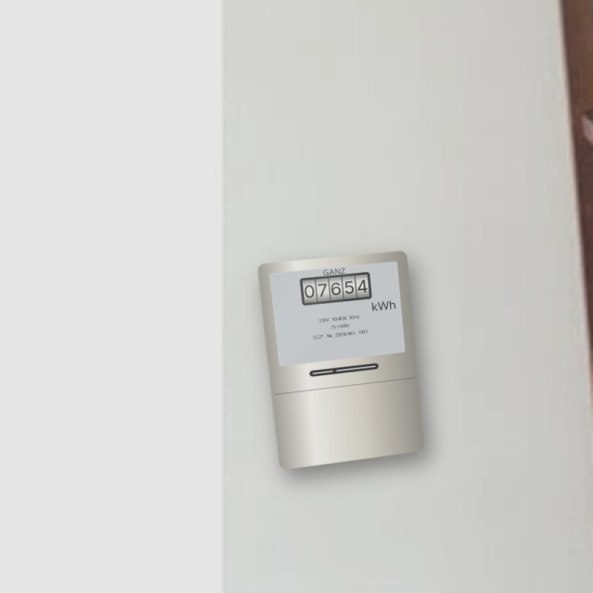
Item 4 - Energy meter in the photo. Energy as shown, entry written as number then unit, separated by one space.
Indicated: 7654 kWh
